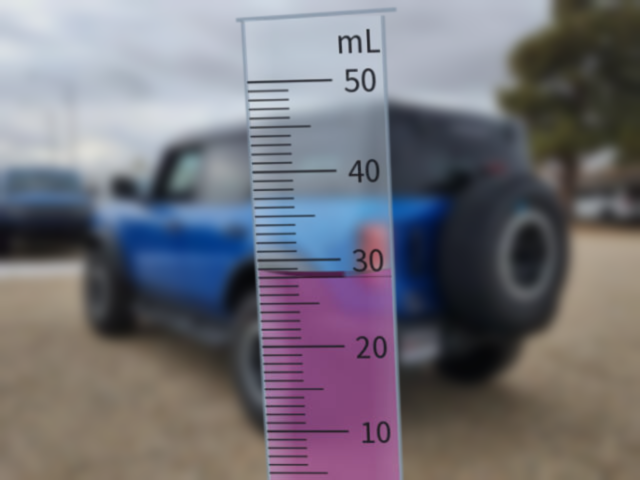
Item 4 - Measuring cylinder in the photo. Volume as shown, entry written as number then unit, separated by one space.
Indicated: 28 mL
